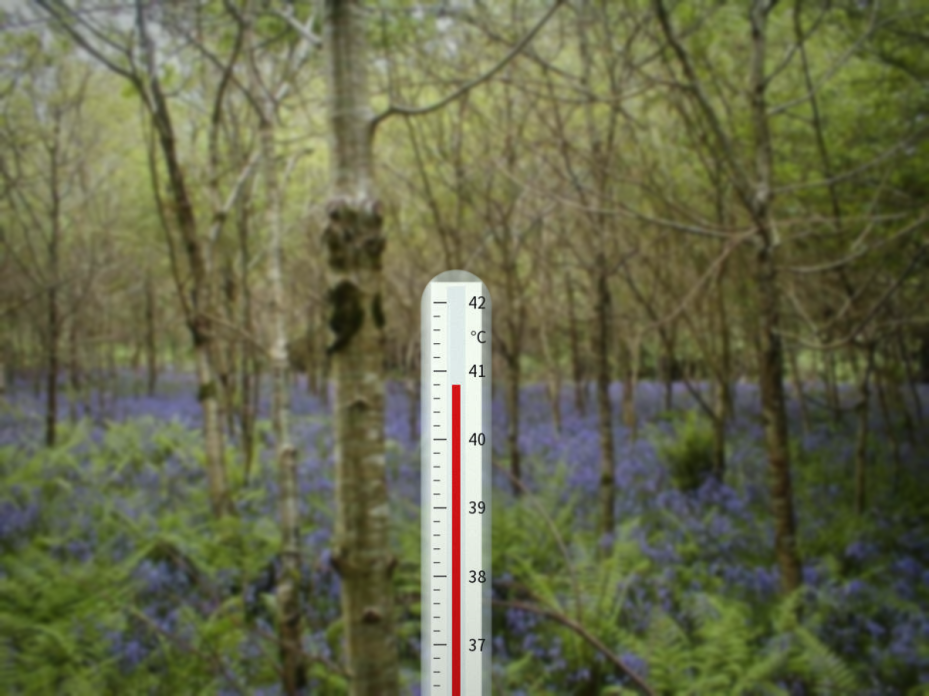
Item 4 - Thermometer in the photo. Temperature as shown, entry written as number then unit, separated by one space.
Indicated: 40.8 °C
